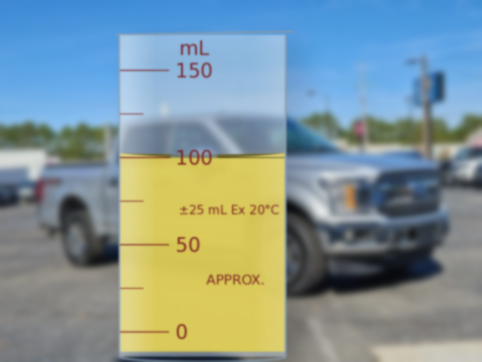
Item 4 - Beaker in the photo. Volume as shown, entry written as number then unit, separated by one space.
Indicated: 100 mL
